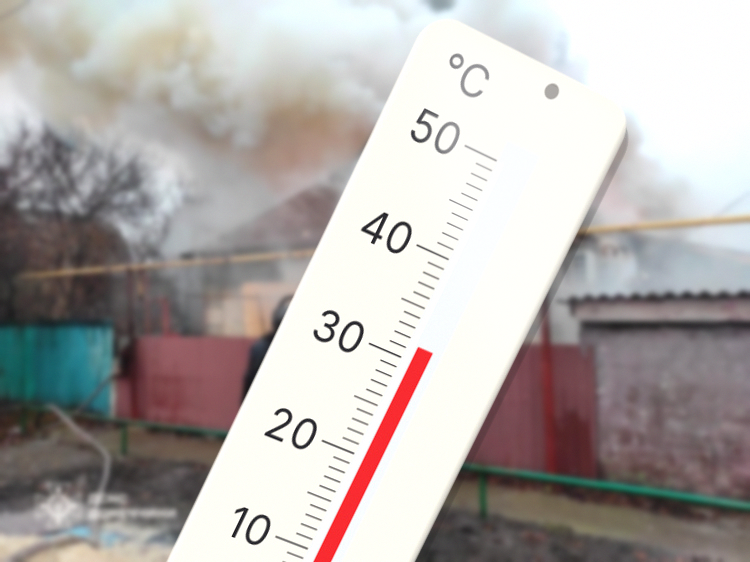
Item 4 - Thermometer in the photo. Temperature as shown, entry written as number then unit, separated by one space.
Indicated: 31.5 °C
